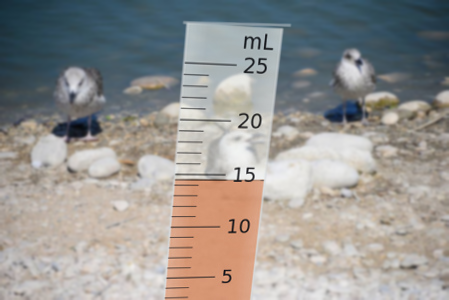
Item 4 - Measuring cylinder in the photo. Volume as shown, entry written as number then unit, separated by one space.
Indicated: 14.5 mL
